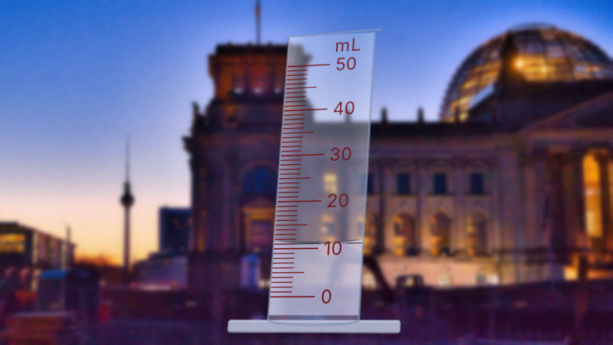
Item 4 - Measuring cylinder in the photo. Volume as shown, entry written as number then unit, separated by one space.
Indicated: 11 mL
